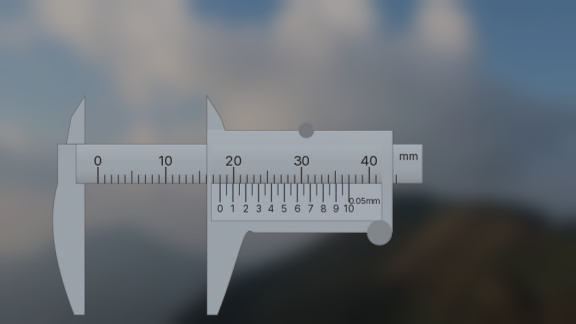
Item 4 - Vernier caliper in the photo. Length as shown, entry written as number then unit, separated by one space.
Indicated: 18.0 mm
